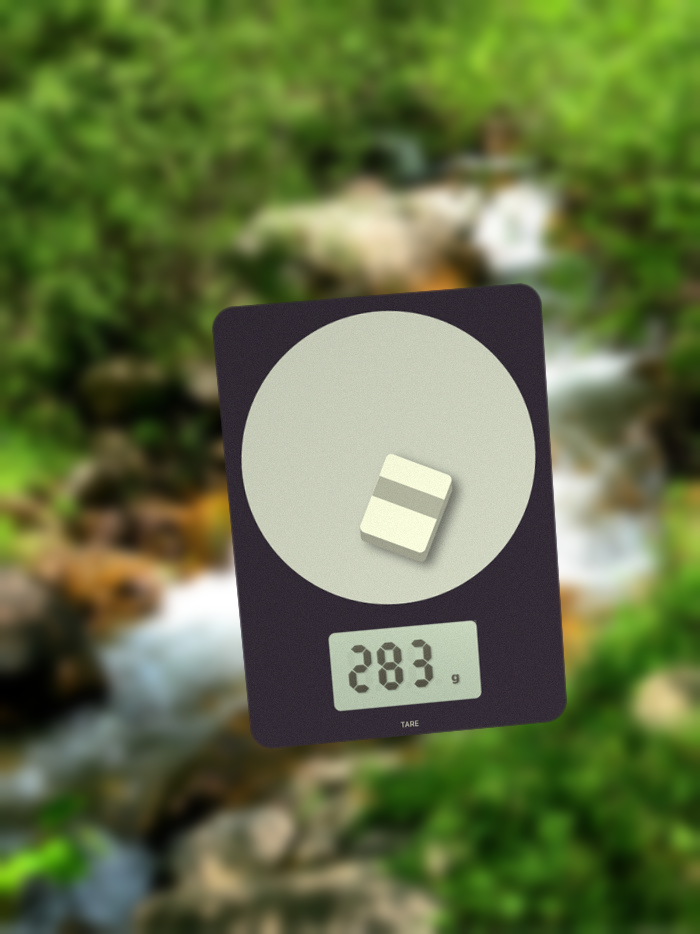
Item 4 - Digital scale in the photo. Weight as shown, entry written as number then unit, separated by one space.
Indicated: 283 g
